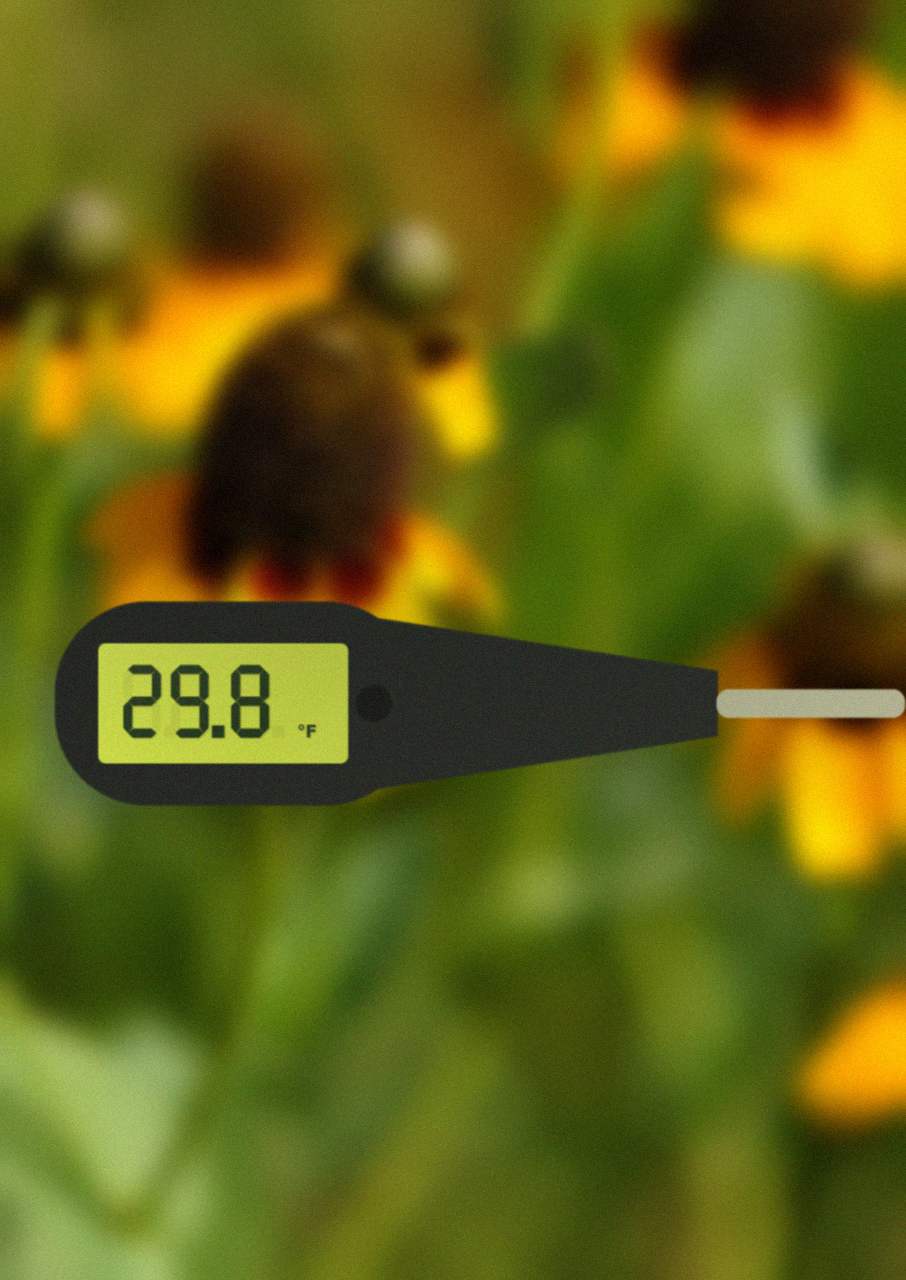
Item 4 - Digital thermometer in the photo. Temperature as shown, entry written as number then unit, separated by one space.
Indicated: 29.8 °F
